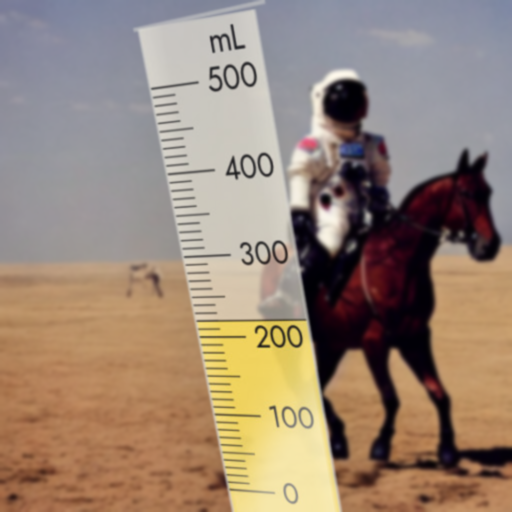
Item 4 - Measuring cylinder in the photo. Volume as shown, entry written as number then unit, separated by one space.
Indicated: 220 mL
